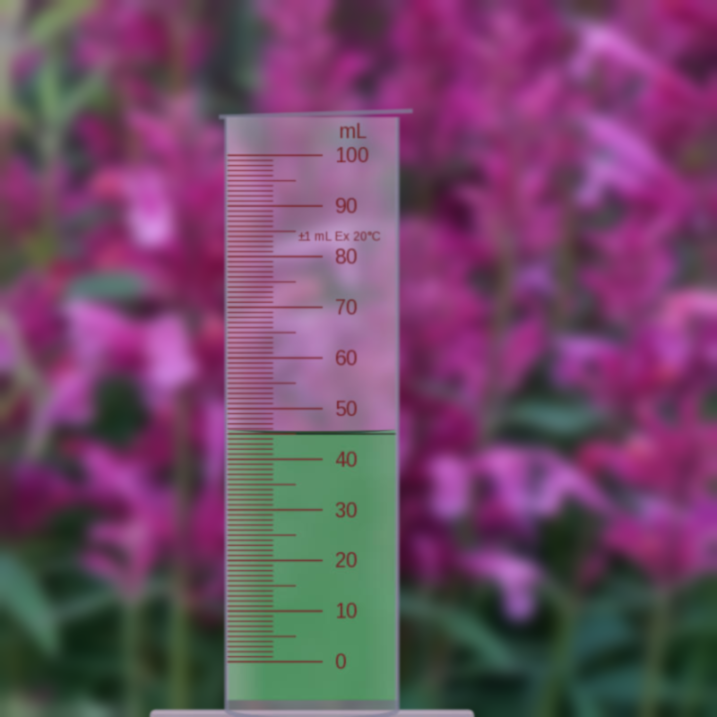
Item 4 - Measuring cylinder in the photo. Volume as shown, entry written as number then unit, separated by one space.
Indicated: 45 mL
